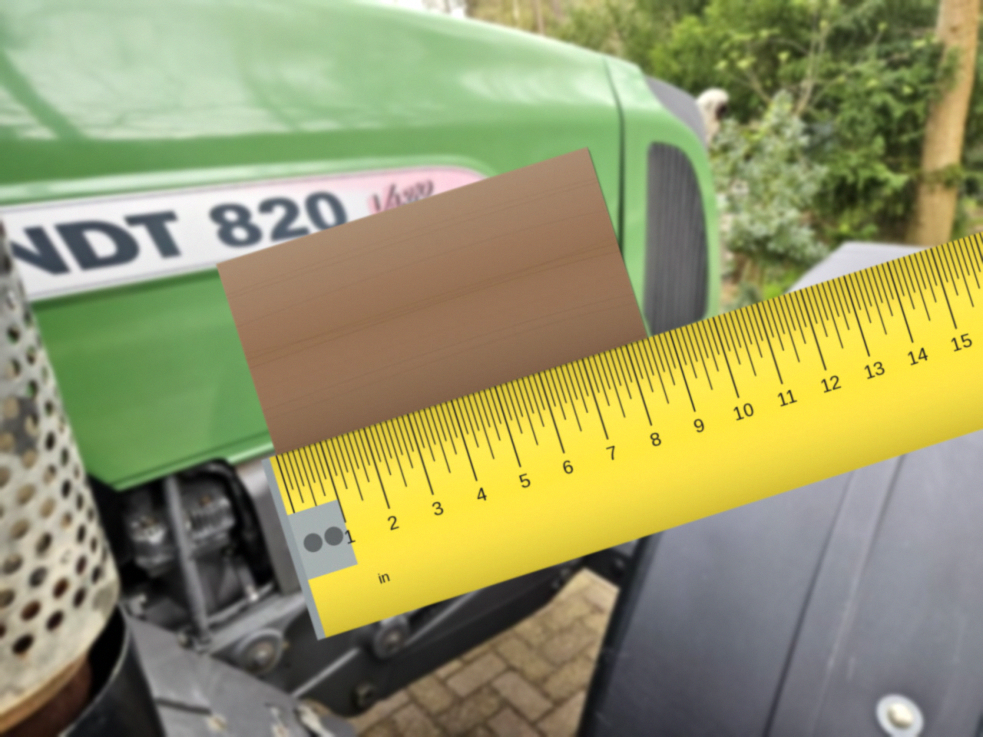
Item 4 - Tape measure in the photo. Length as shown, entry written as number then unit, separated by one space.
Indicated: 8.5 in
